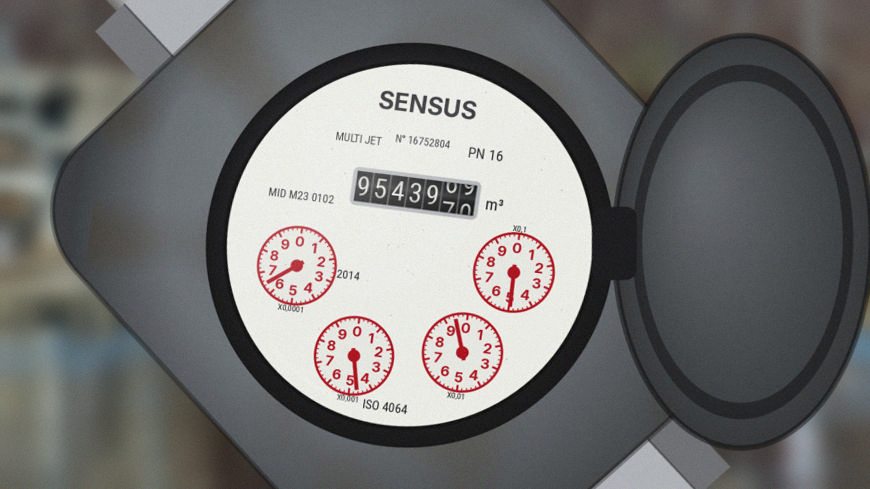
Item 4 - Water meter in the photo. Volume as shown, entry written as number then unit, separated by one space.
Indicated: 9543969.4946 m³
